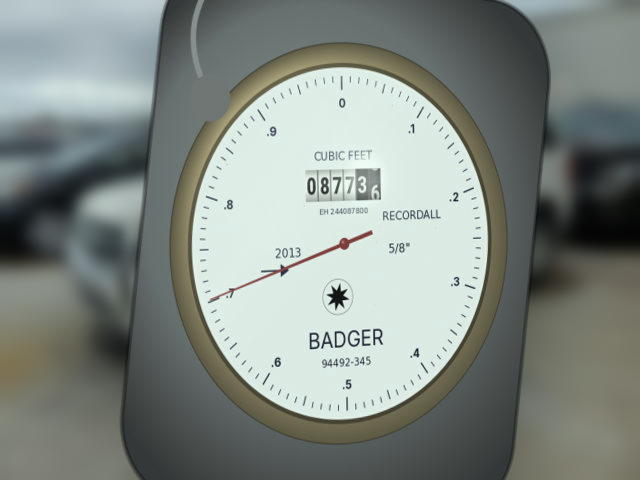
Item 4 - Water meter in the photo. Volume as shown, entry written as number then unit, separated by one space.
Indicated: 87735.70 ft³
